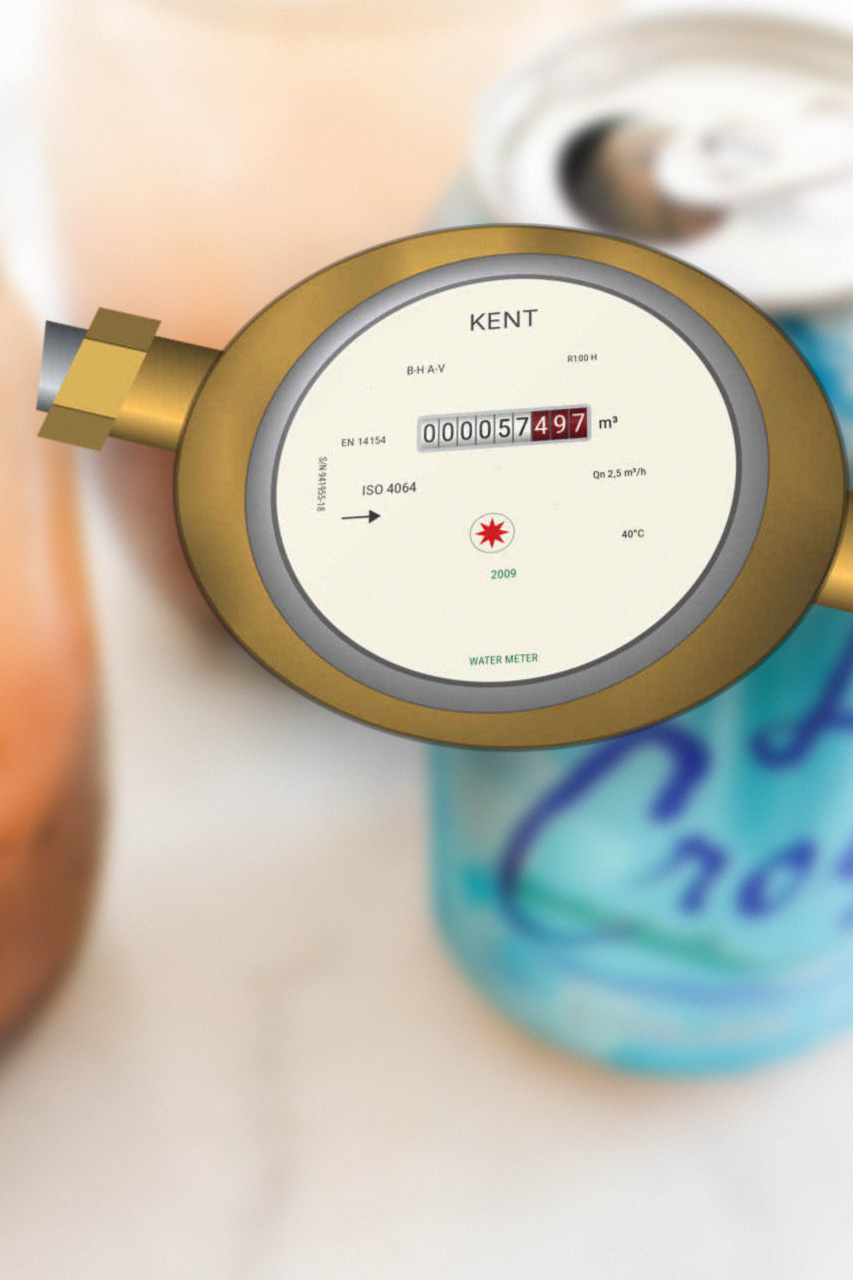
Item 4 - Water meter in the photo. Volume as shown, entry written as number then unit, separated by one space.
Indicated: 57.497 m³
